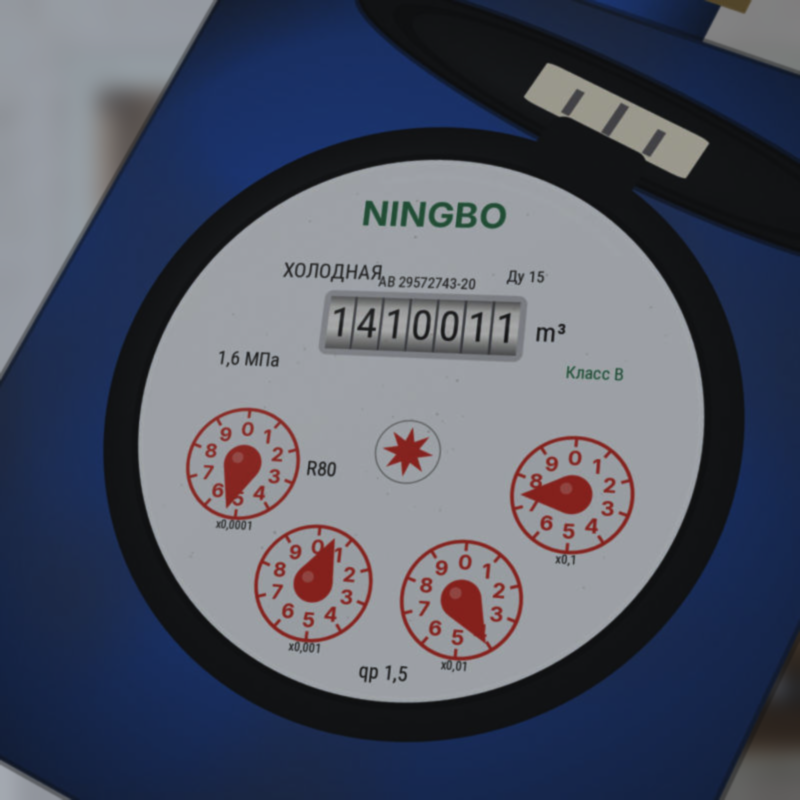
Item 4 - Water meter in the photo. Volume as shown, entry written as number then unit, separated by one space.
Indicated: 1410011.7405 m³
